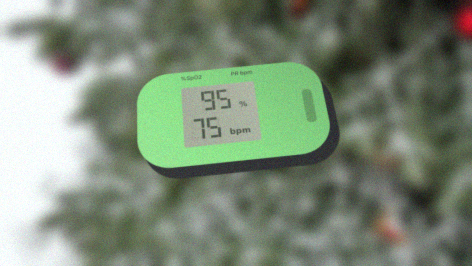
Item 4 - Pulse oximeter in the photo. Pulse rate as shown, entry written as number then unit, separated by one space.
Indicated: 75 bpm
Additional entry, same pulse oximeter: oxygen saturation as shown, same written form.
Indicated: 95 %
